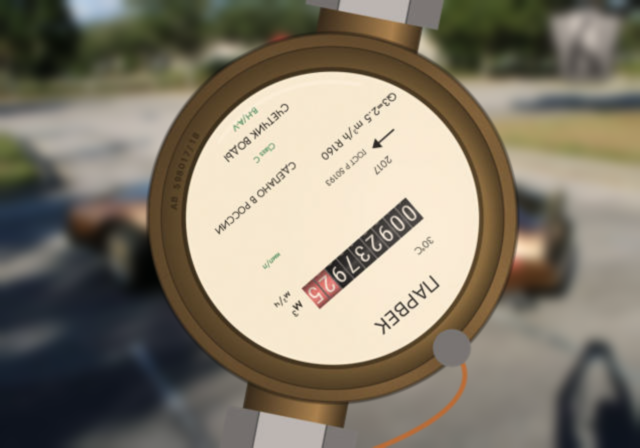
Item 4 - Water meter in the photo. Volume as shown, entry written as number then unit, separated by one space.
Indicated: 92379.25 m³
